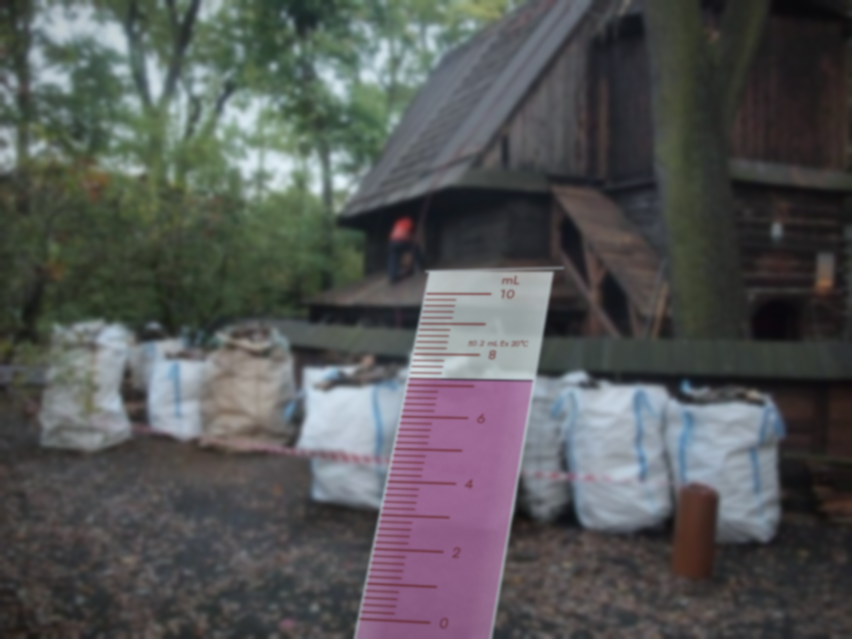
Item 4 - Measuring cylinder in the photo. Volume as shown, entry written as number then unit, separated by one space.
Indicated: 7.2 mL
